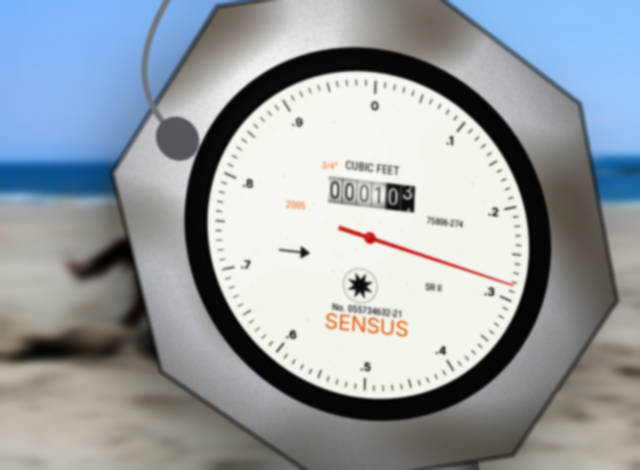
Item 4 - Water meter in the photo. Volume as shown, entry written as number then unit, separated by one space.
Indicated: 103.28 ft³
